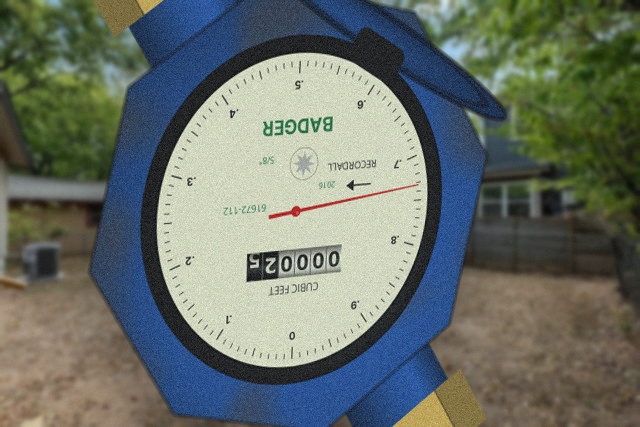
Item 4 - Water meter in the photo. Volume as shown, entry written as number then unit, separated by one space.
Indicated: 24.73 ft³
